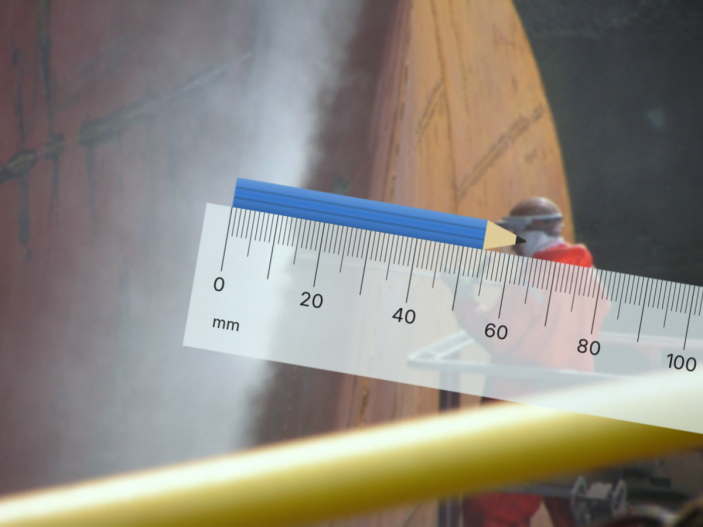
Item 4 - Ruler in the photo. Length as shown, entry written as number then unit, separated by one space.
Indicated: 63 mm
